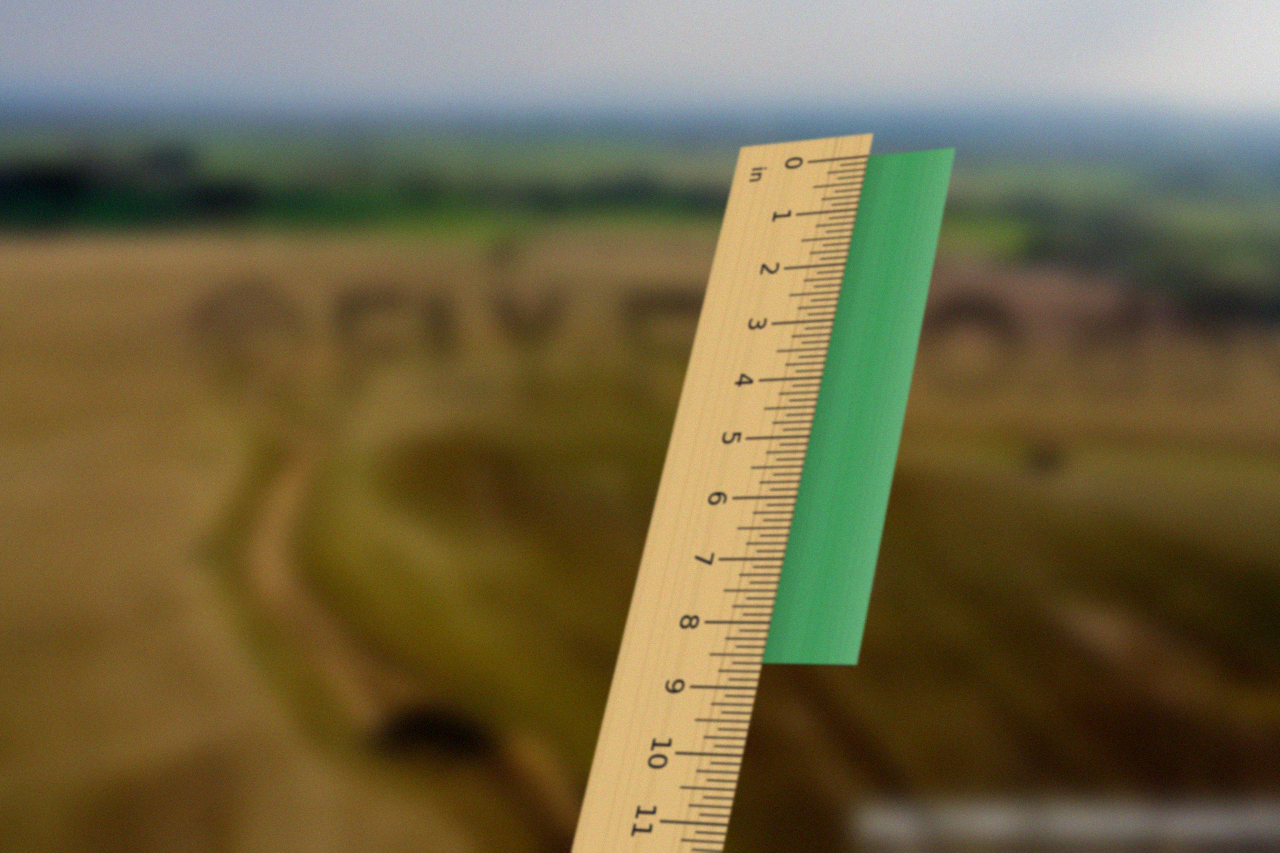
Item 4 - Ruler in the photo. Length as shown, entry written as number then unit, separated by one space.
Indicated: 8.625 in
